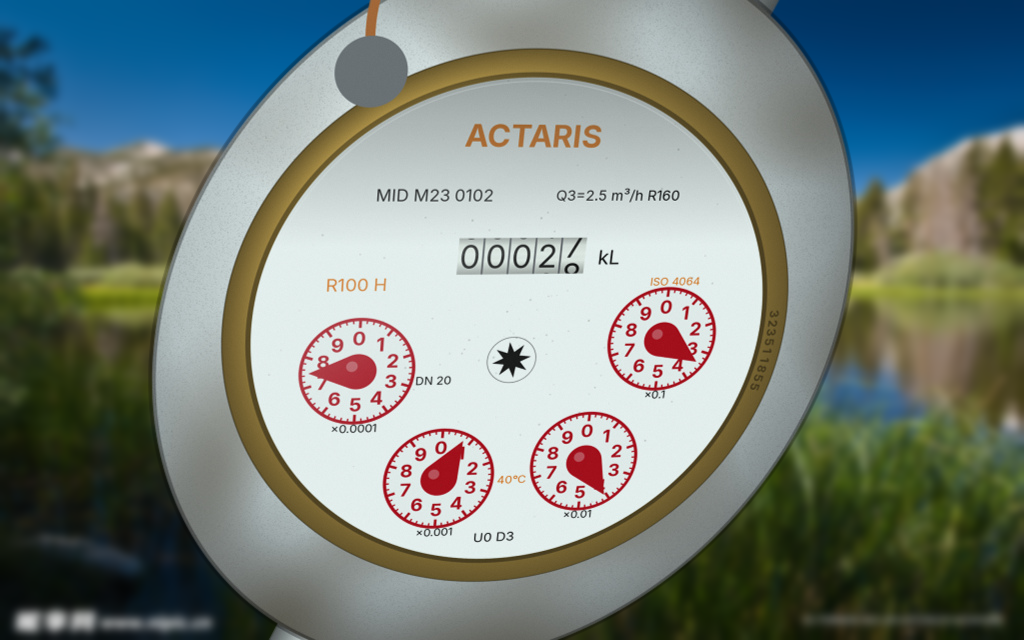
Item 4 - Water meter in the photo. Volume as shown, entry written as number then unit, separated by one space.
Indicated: 27.3407 kL
